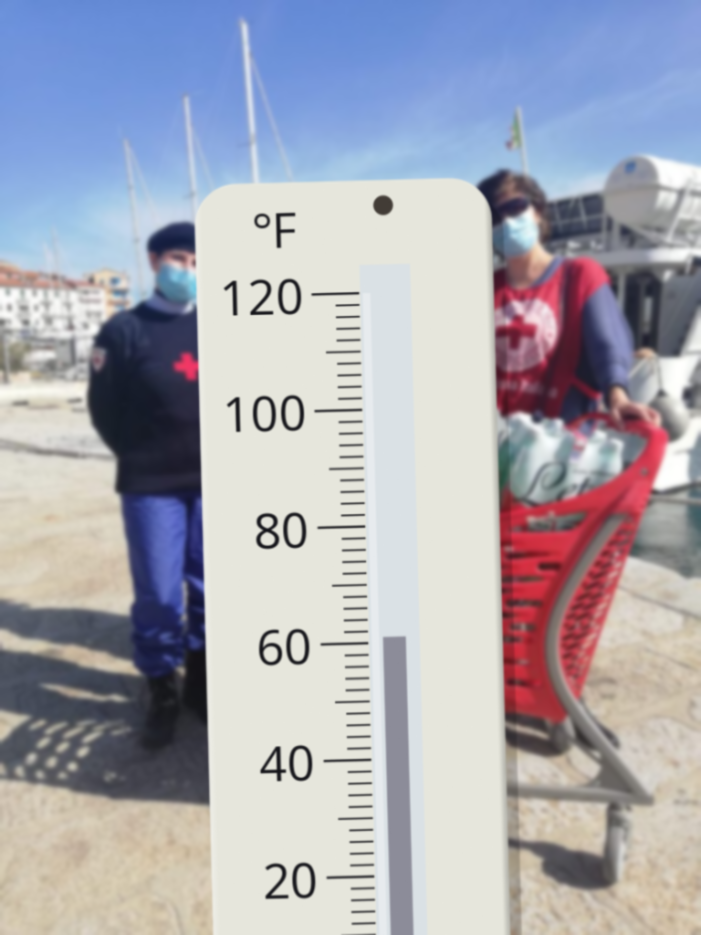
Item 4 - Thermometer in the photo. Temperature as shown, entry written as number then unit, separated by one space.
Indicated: 61 °F
